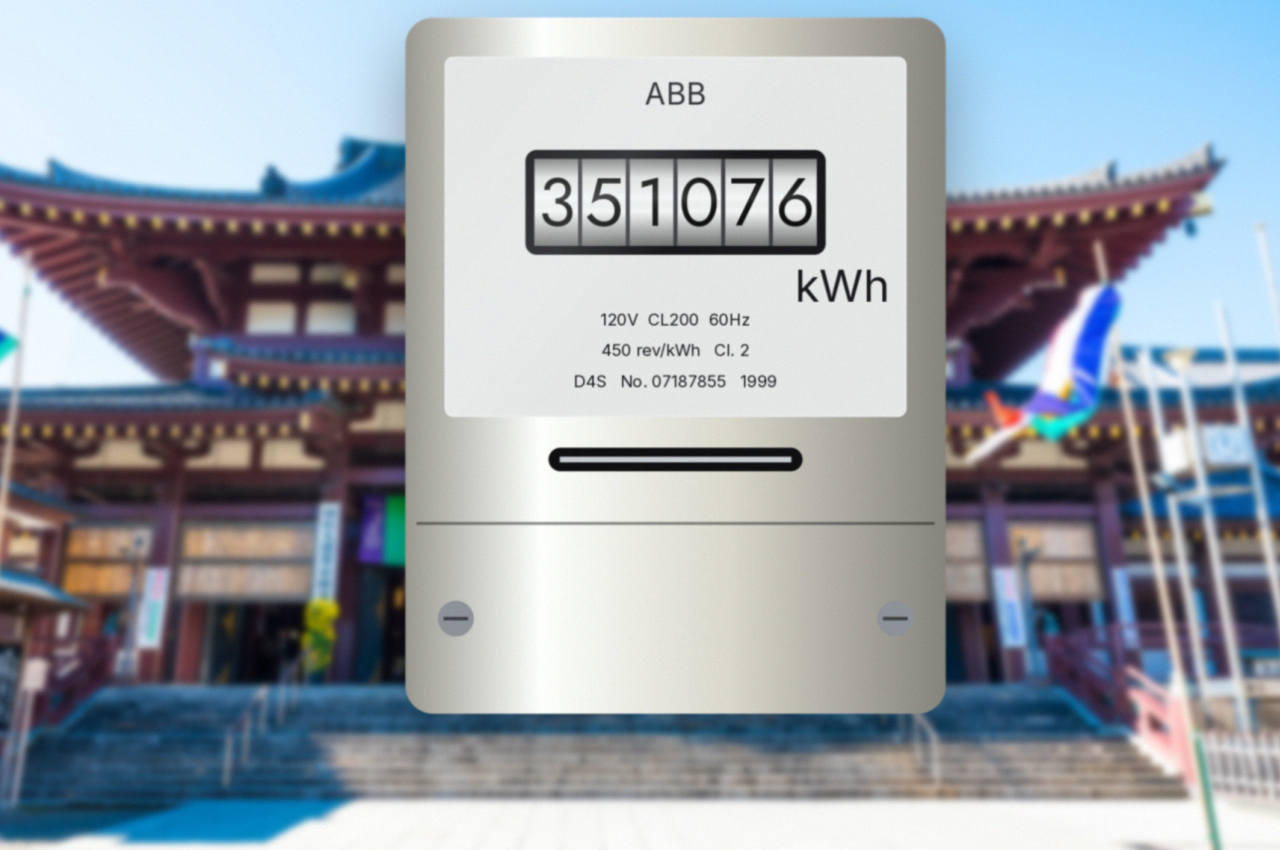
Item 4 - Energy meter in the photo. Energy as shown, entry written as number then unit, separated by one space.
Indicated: 351076 kWh
